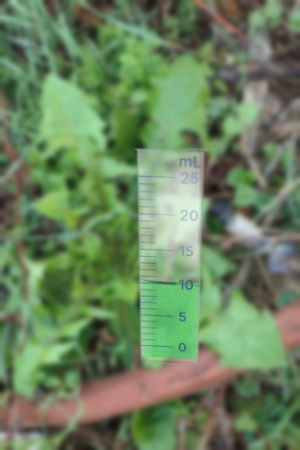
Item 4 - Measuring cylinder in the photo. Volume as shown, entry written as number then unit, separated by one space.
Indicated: 10 mL
